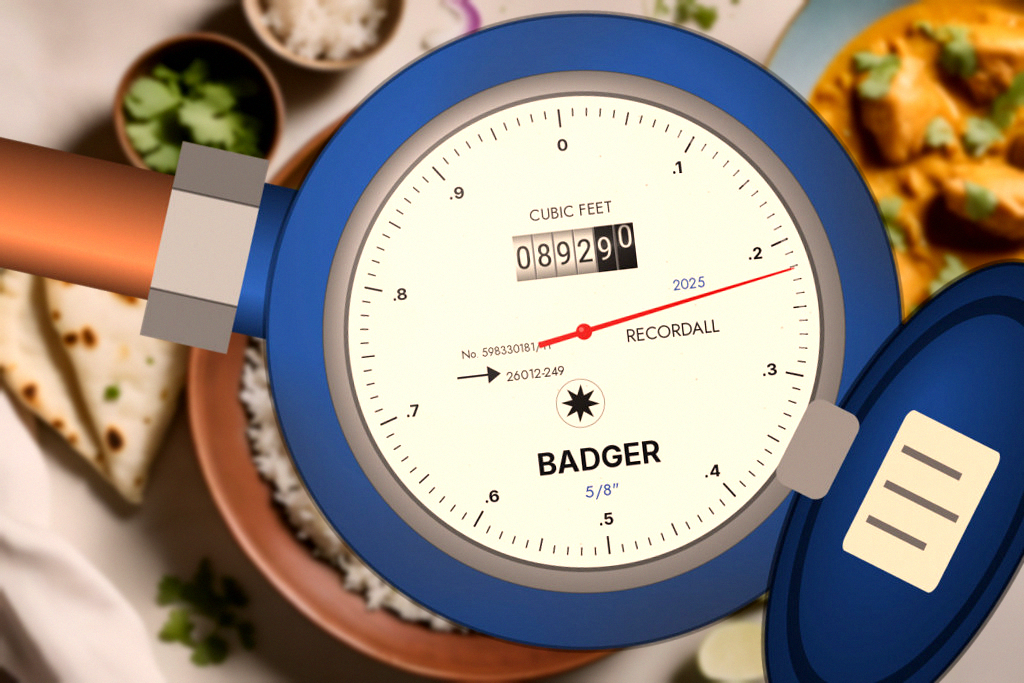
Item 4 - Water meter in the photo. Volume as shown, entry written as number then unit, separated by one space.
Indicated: 89290.22 ft³
